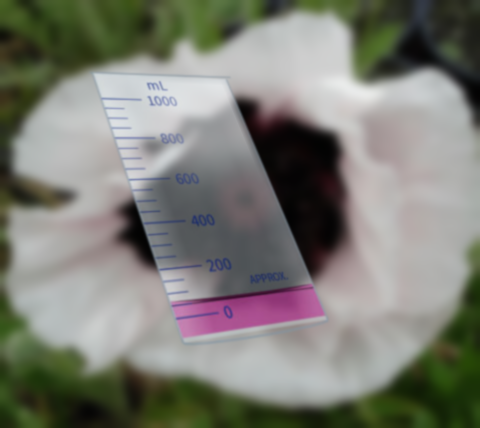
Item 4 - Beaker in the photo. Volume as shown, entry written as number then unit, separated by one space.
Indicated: 50 mL
